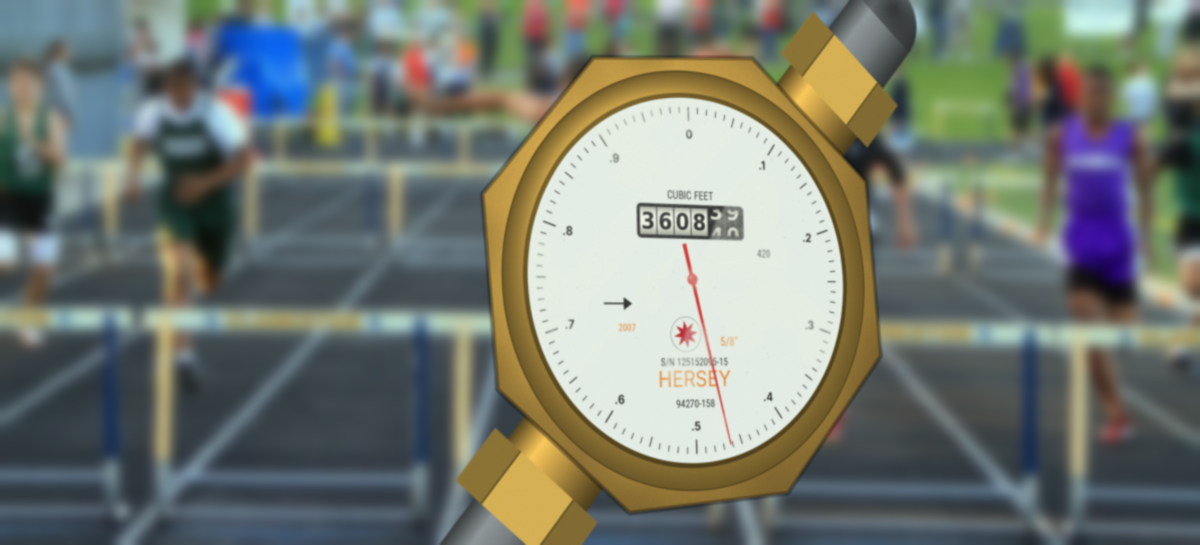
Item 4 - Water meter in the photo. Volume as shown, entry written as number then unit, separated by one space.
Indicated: 360839.46 ft³
